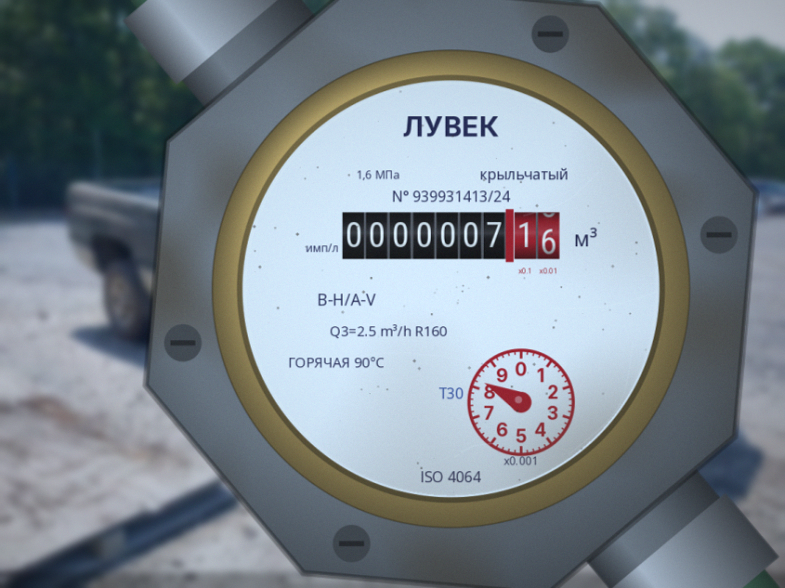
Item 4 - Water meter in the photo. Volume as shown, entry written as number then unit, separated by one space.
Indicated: 7.158 m³
